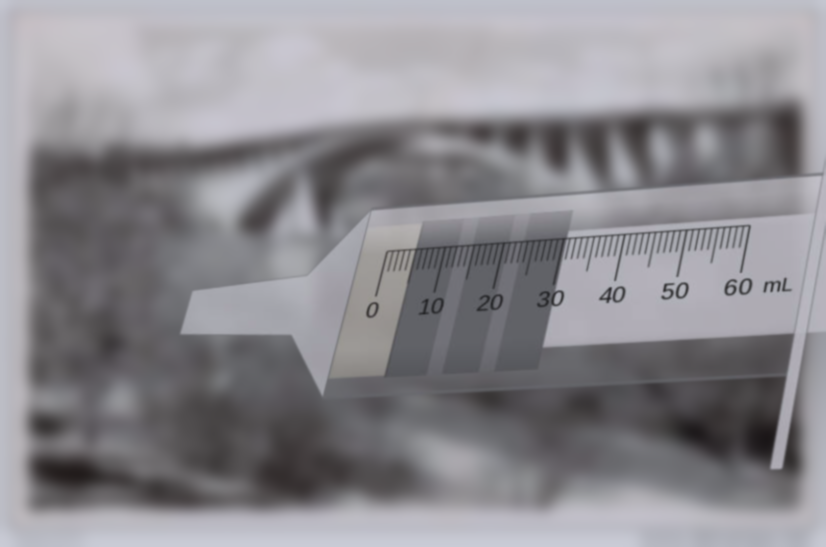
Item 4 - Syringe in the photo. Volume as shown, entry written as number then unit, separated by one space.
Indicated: 5 mL
